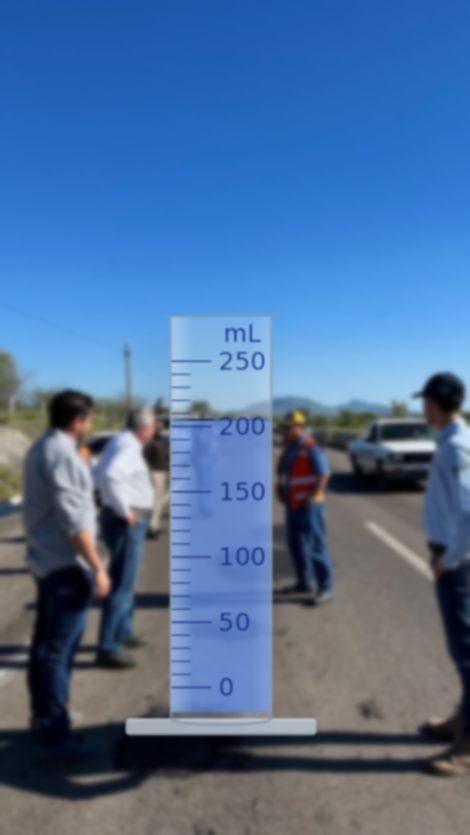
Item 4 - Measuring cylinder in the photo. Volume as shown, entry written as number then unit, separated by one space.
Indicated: 205 mL
